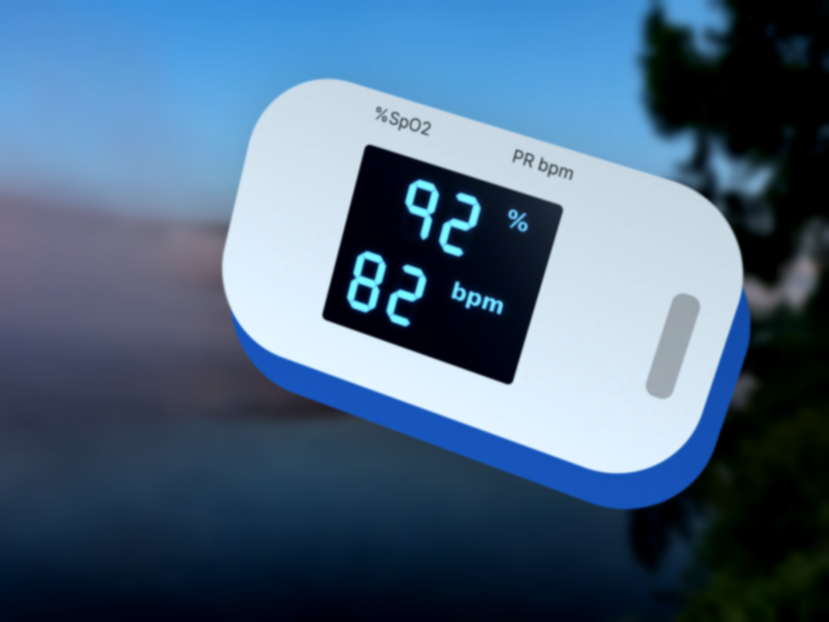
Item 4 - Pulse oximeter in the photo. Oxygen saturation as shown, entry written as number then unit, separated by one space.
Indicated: 92 %
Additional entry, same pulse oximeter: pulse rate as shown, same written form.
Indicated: 82 bpm
